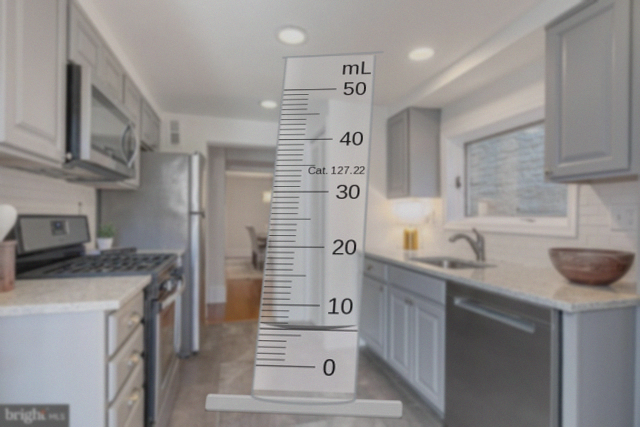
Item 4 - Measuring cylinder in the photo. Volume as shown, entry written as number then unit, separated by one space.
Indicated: 6 mL
